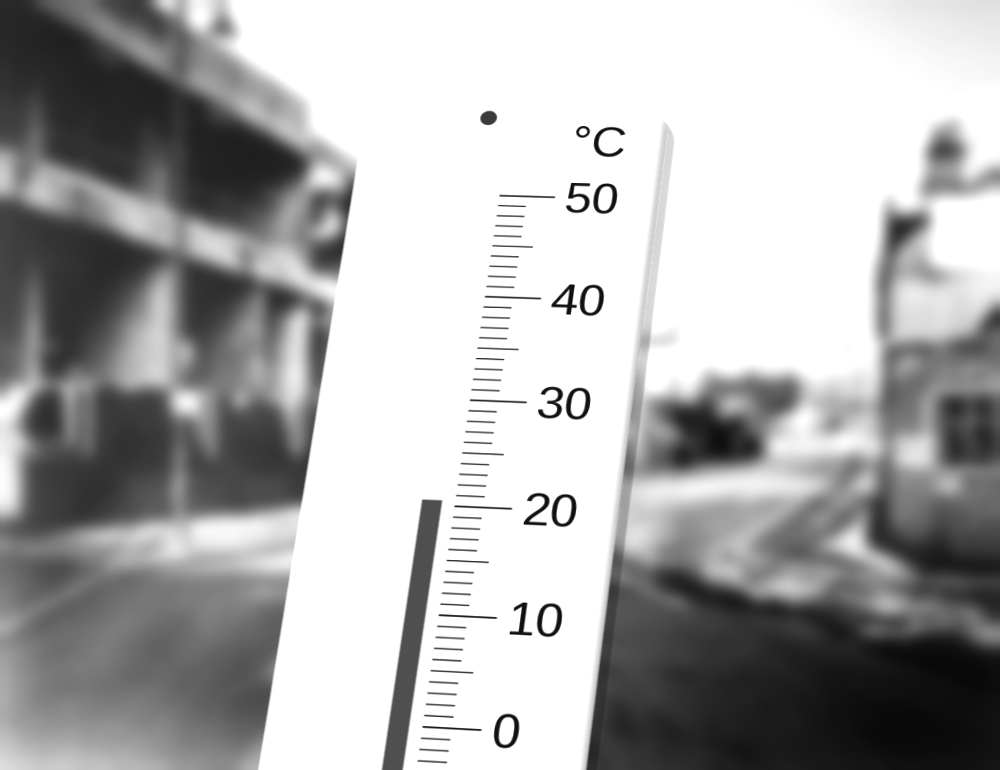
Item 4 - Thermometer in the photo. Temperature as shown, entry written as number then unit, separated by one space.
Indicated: 20.5 °C
